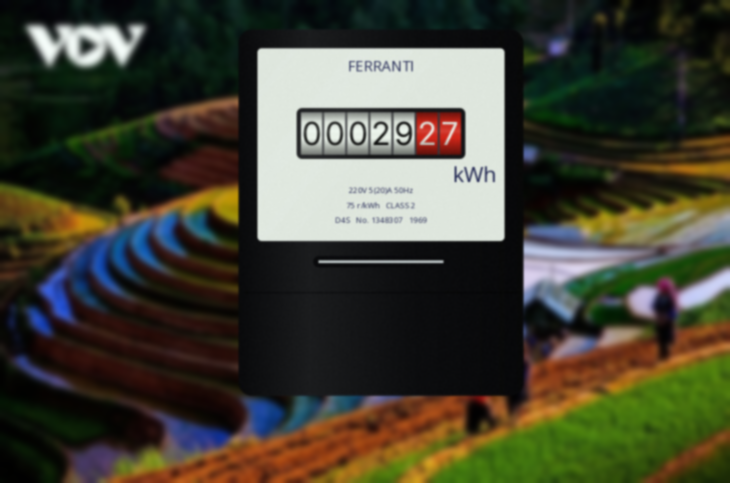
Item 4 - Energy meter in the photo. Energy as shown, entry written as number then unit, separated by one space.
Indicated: 29.27 kWh
